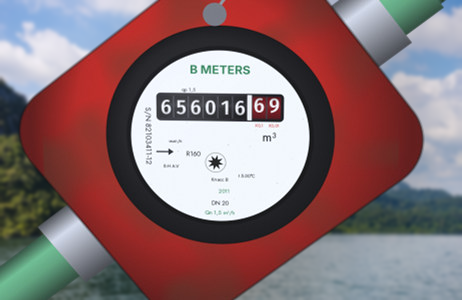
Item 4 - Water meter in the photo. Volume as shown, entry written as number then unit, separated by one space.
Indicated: 656016.69 m³
